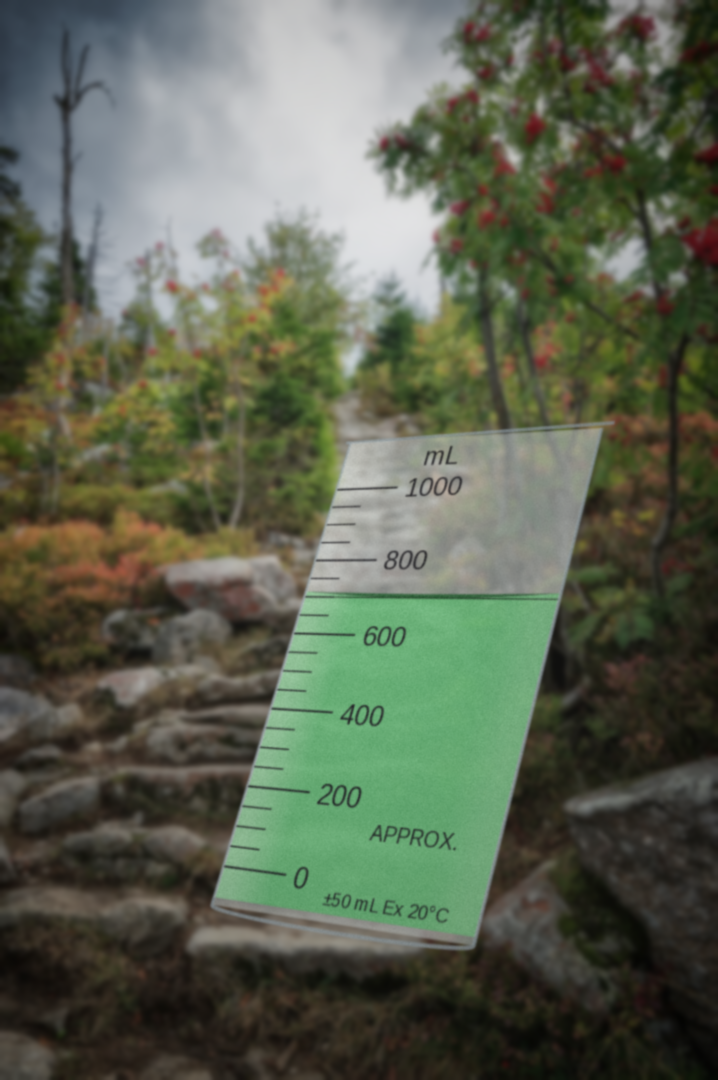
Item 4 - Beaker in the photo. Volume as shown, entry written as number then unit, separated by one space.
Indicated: 700 mL
